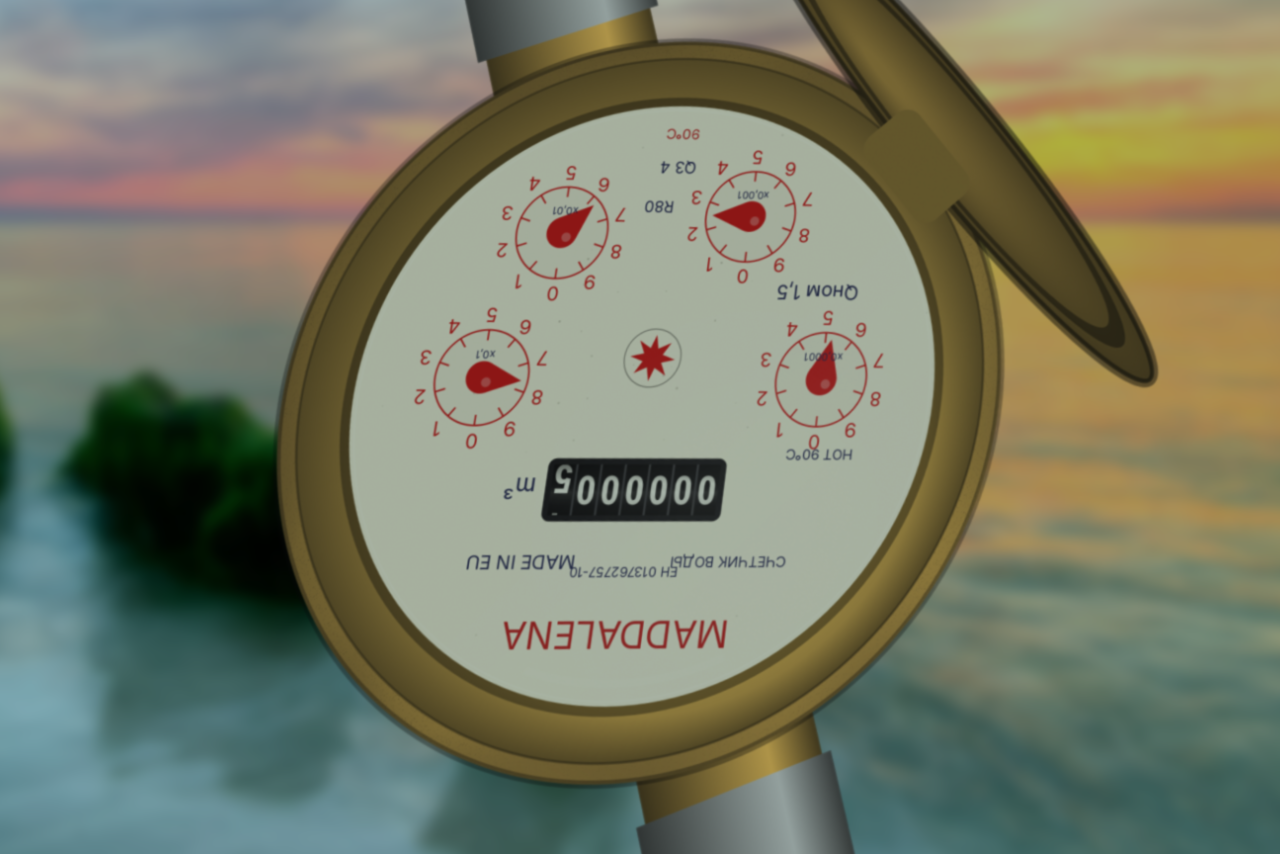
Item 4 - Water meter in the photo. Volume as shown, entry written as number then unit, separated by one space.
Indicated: 4.7625 m³
